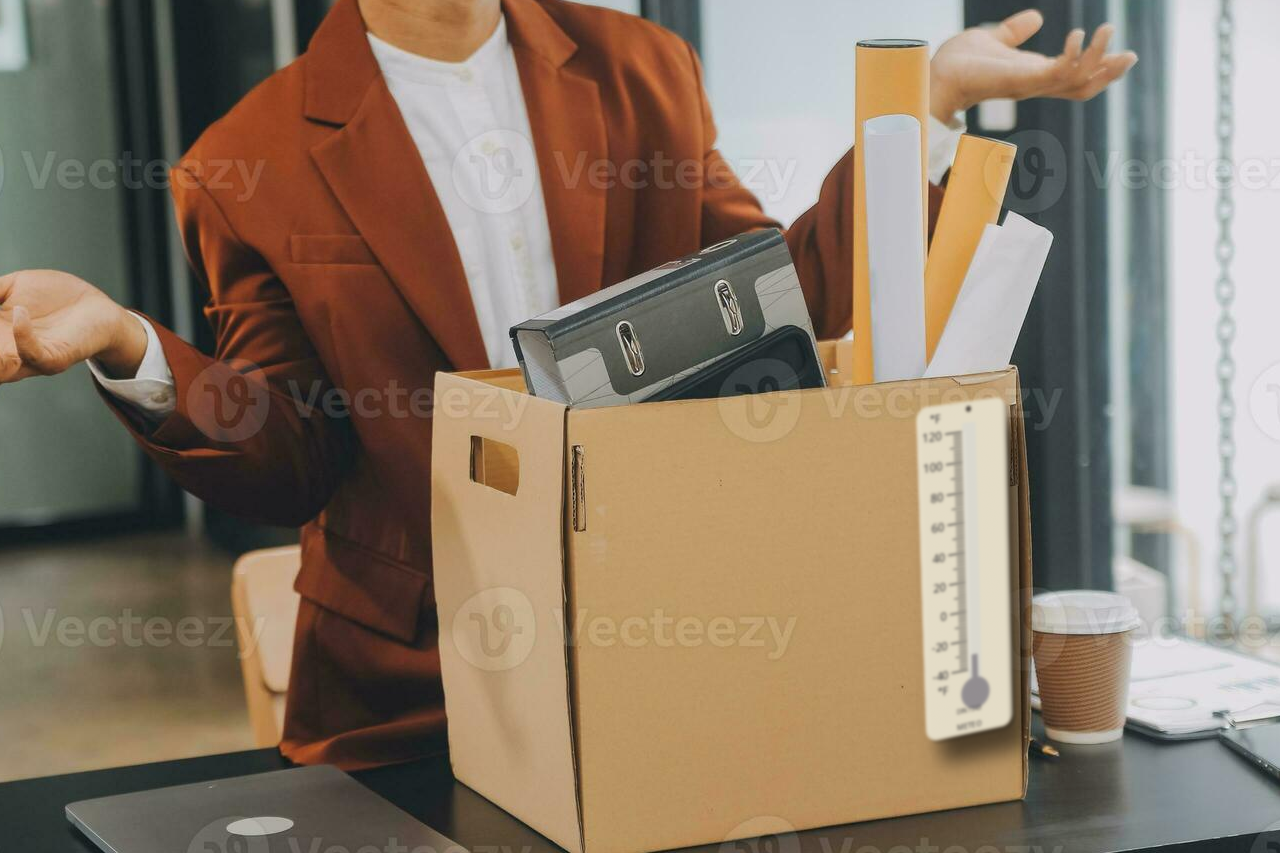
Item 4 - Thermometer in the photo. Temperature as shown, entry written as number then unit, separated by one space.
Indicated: -30 °F
